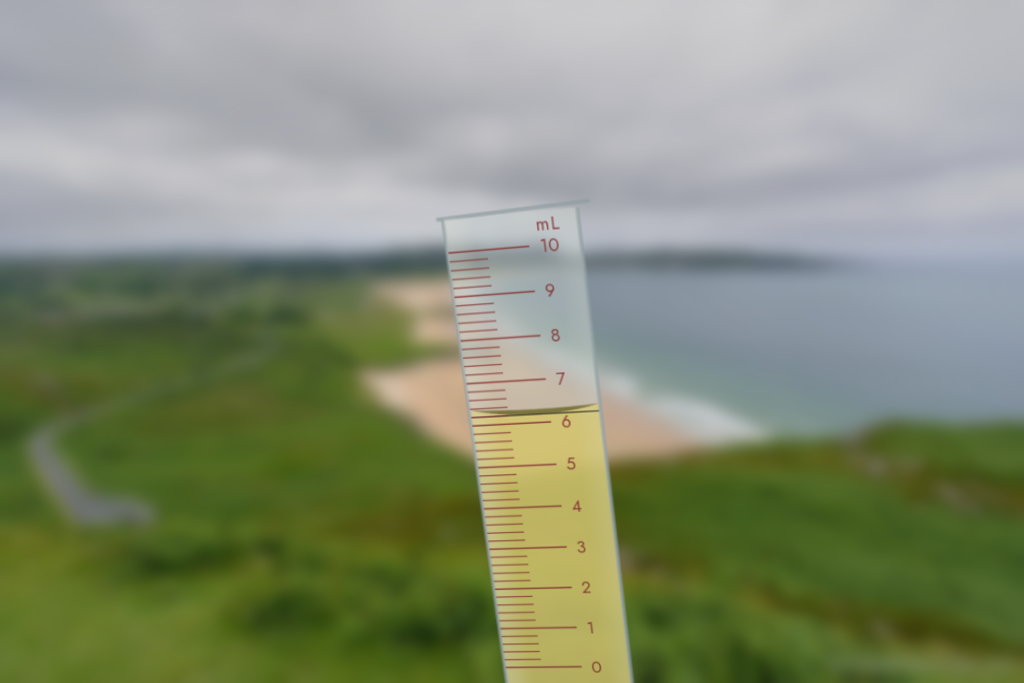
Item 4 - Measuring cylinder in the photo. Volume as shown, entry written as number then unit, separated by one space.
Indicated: 6.2 mL
